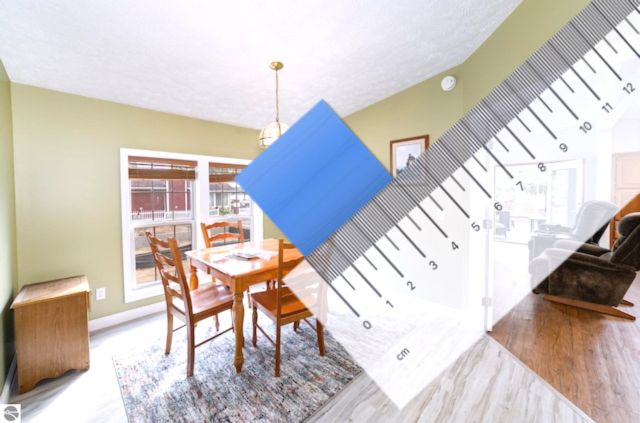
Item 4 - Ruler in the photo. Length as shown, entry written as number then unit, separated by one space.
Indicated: 4 cm
